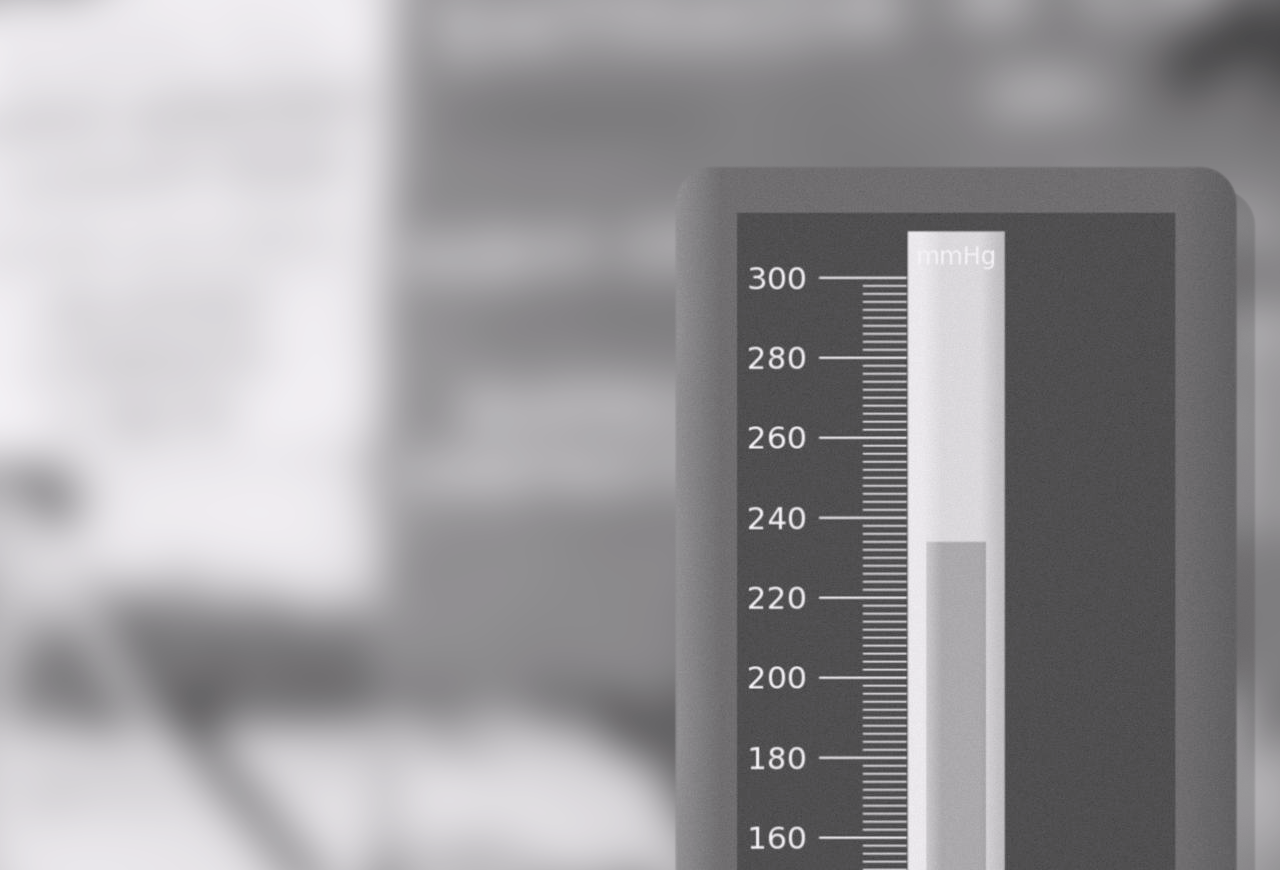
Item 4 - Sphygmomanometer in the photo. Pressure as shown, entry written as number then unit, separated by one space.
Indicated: 234 mmHg
